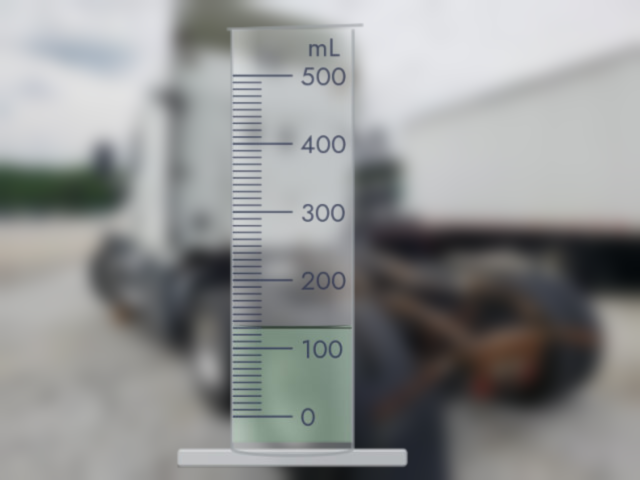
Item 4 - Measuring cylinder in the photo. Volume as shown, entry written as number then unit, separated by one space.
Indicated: 130 mL
